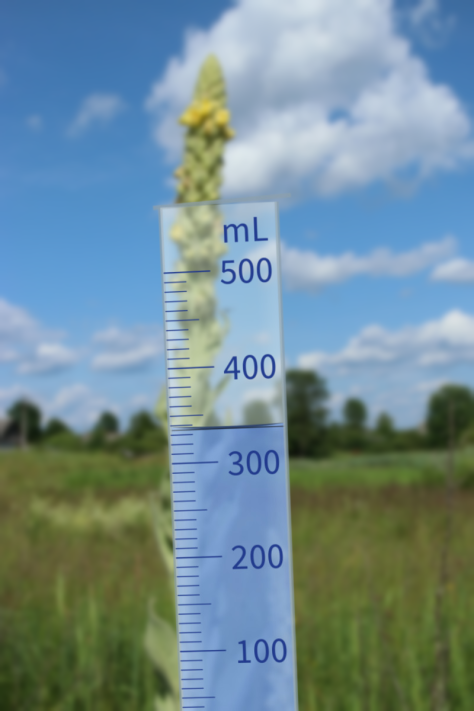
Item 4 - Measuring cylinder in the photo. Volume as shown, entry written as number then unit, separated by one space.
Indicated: 335 mL
